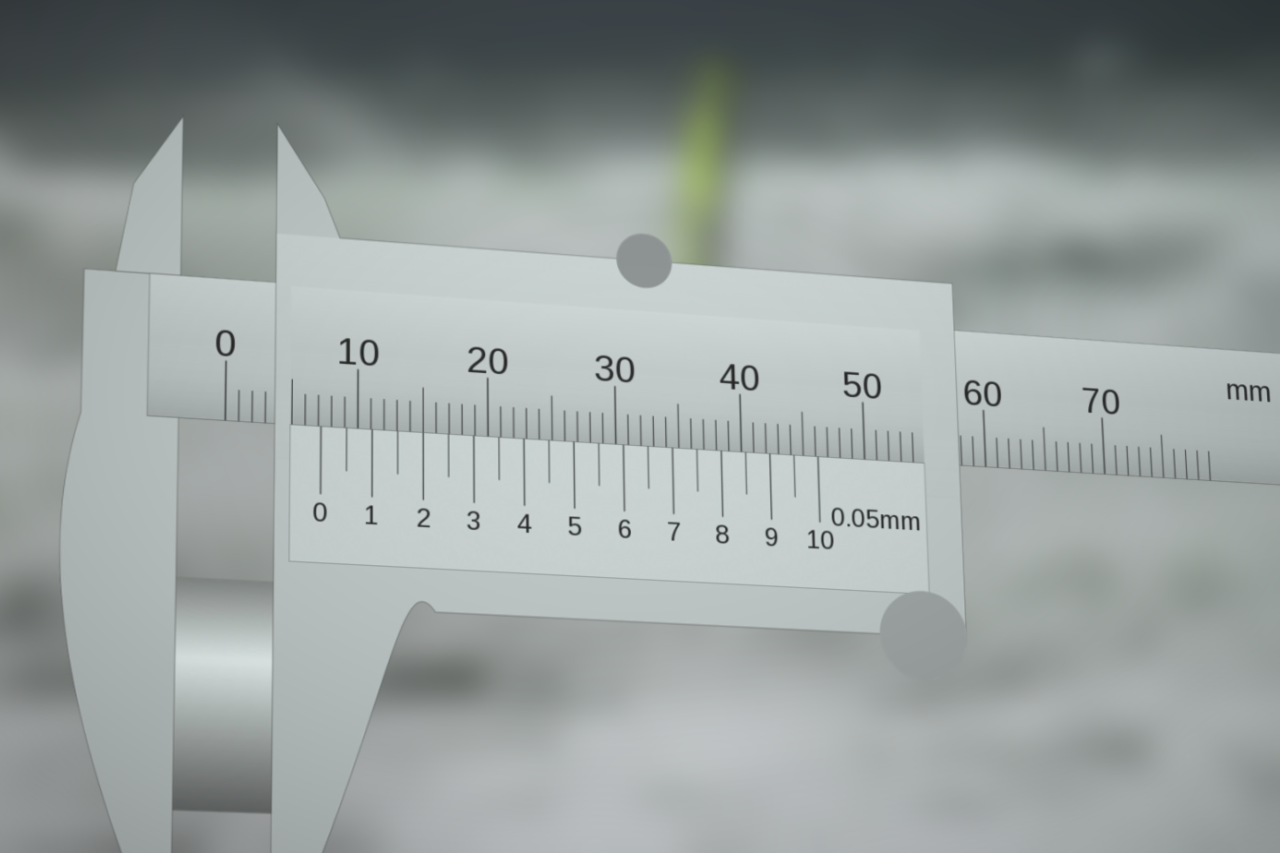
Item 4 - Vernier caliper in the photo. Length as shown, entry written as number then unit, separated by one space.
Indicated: 7.2 mm
